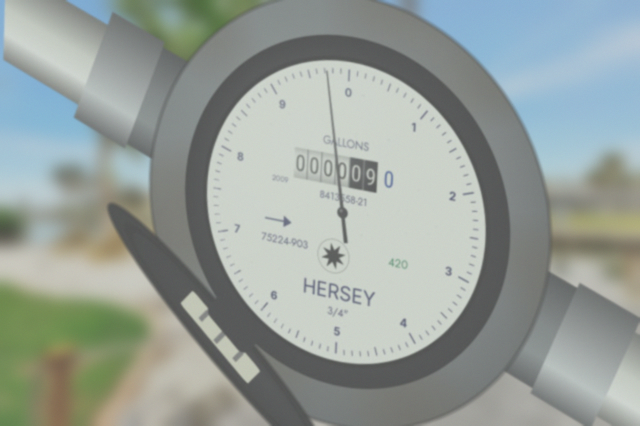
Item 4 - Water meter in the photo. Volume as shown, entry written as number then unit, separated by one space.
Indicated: 89.7 gal
